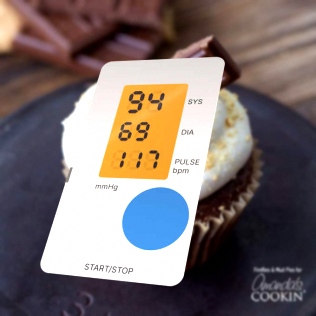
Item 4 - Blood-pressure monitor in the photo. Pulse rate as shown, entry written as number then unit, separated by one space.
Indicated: 117 bpm
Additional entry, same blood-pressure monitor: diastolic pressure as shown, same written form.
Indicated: 69 mmHg
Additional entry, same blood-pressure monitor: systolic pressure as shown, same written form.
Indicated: 94 mmHg
